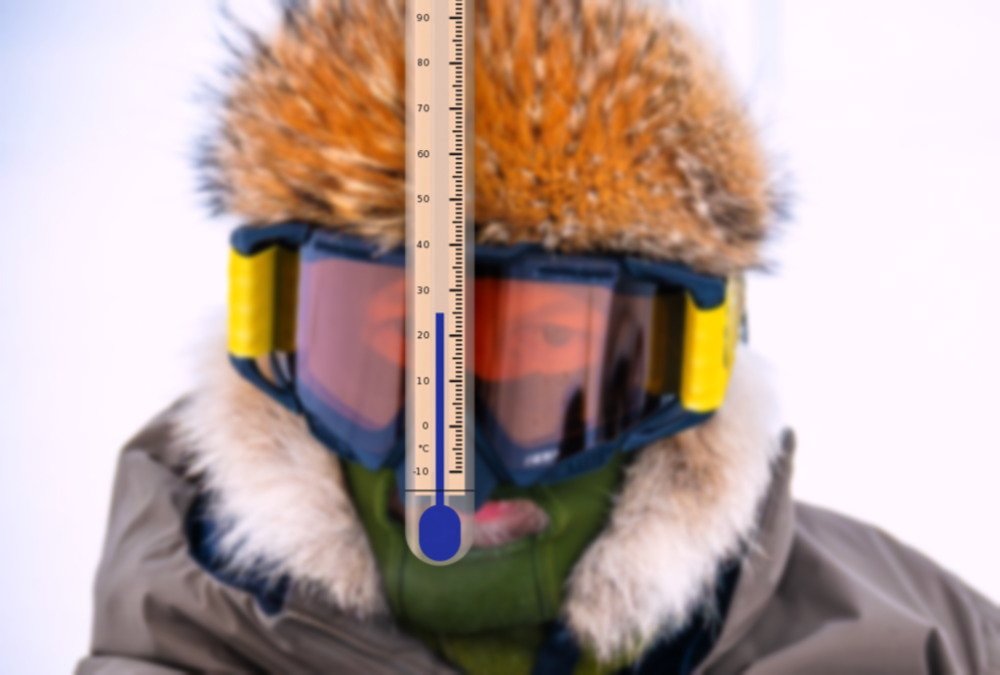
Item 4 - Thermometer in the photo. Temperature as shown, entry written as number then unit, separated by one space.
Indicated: 25 °C
